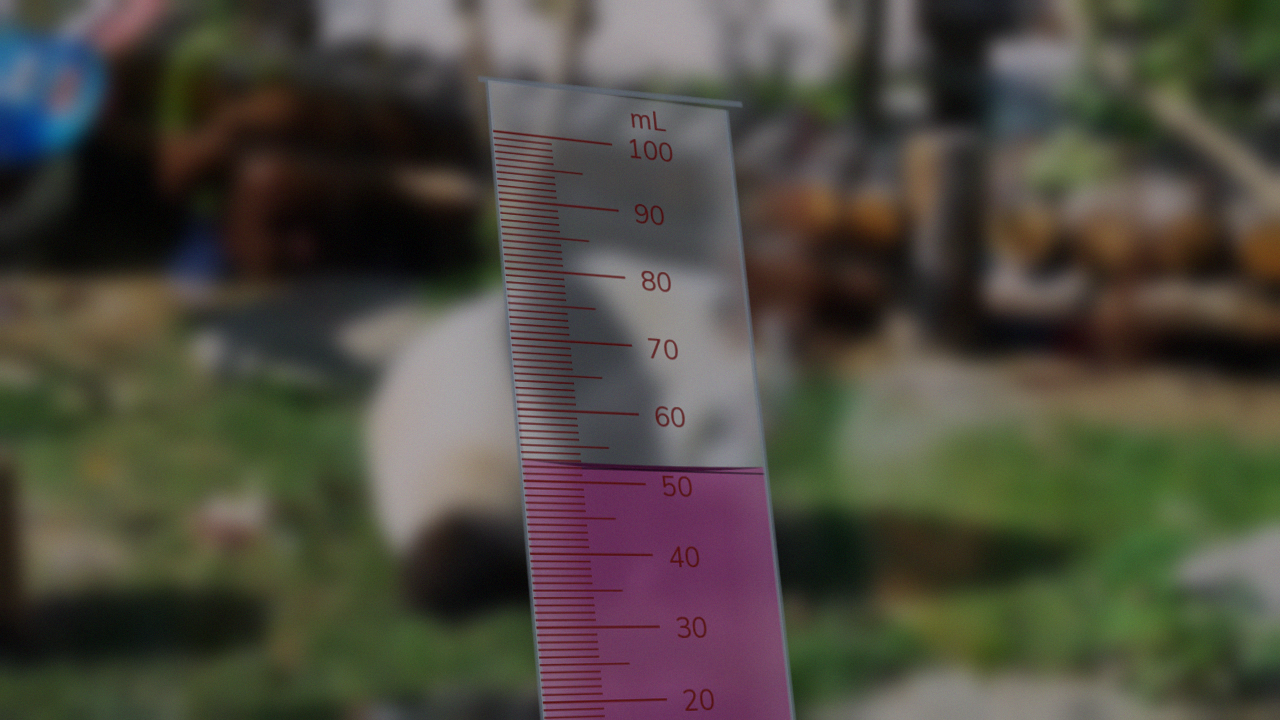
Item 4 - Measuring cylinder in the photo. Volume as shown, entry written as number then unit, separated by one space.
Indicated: 52 mL
